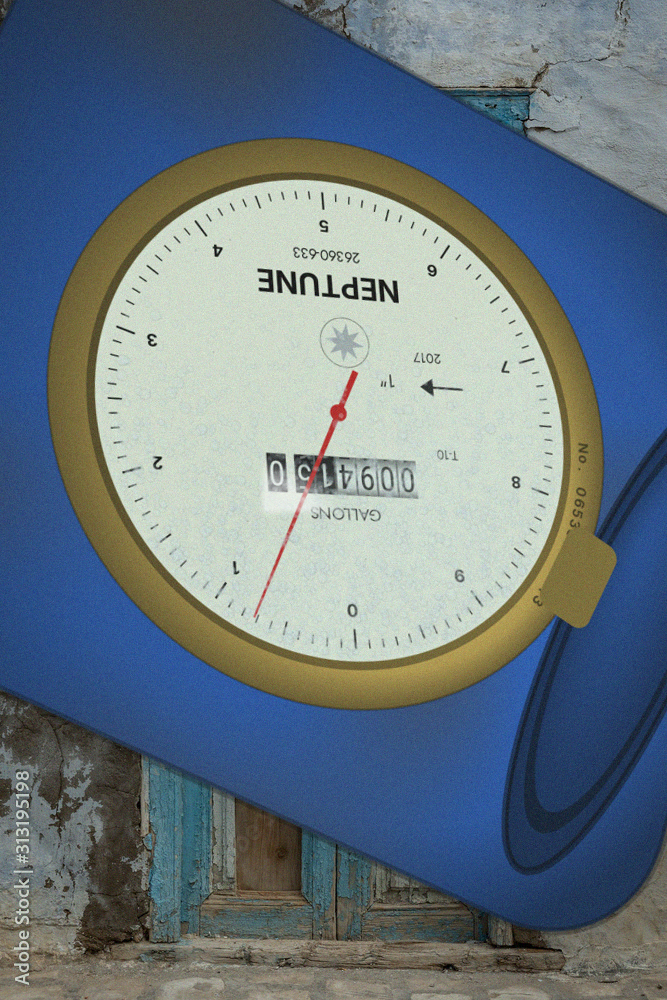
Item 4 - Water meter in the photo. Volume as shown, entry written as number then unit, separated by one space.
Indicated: 94150.7 gal
